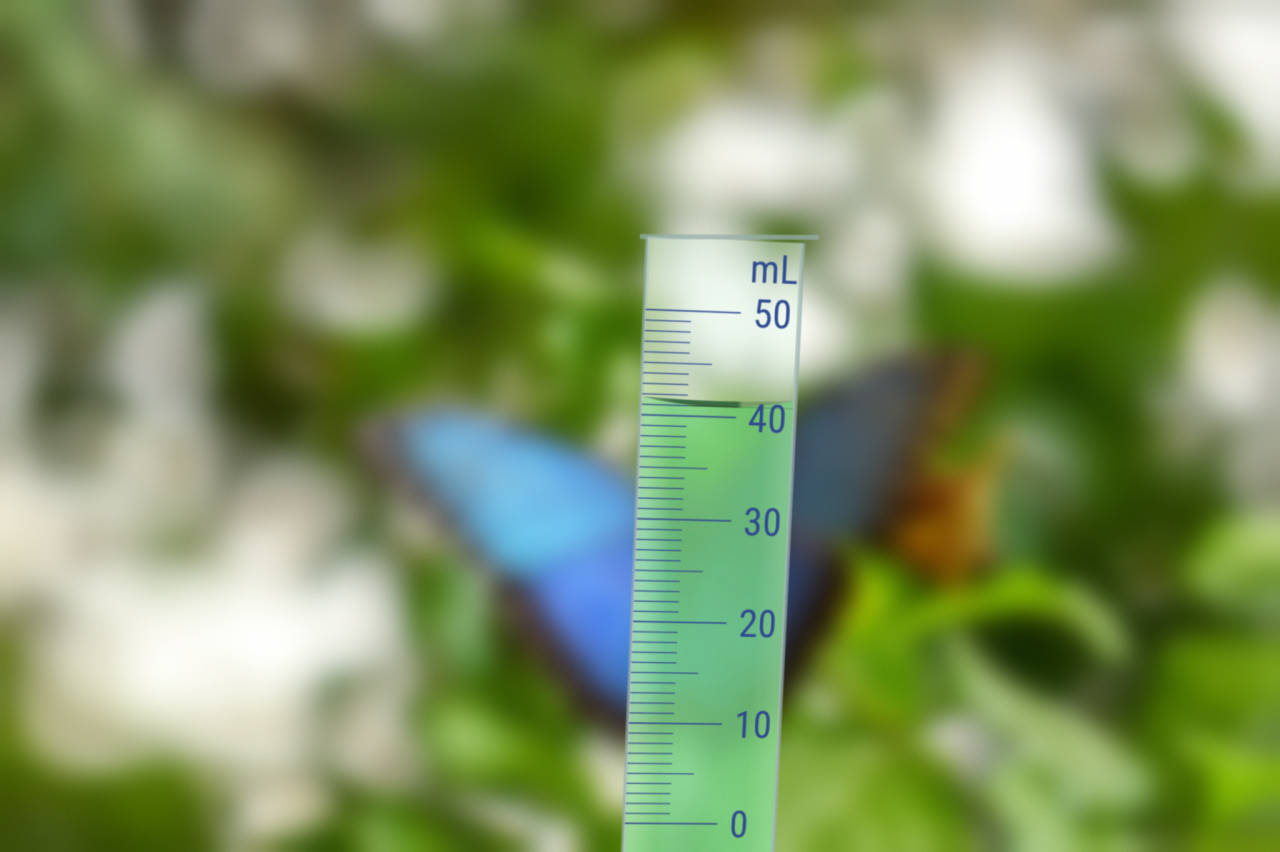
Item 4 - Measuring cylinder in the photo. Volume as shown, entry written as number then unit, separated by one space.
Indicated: 41 mL
